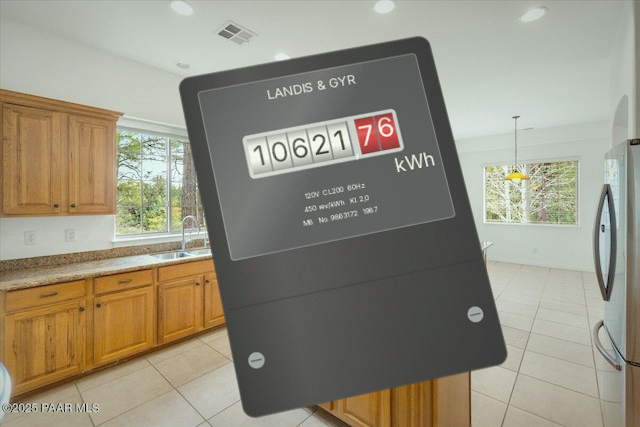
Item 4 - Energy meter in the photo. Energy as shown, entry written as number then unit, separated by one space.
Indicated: 10621.76 kWh
